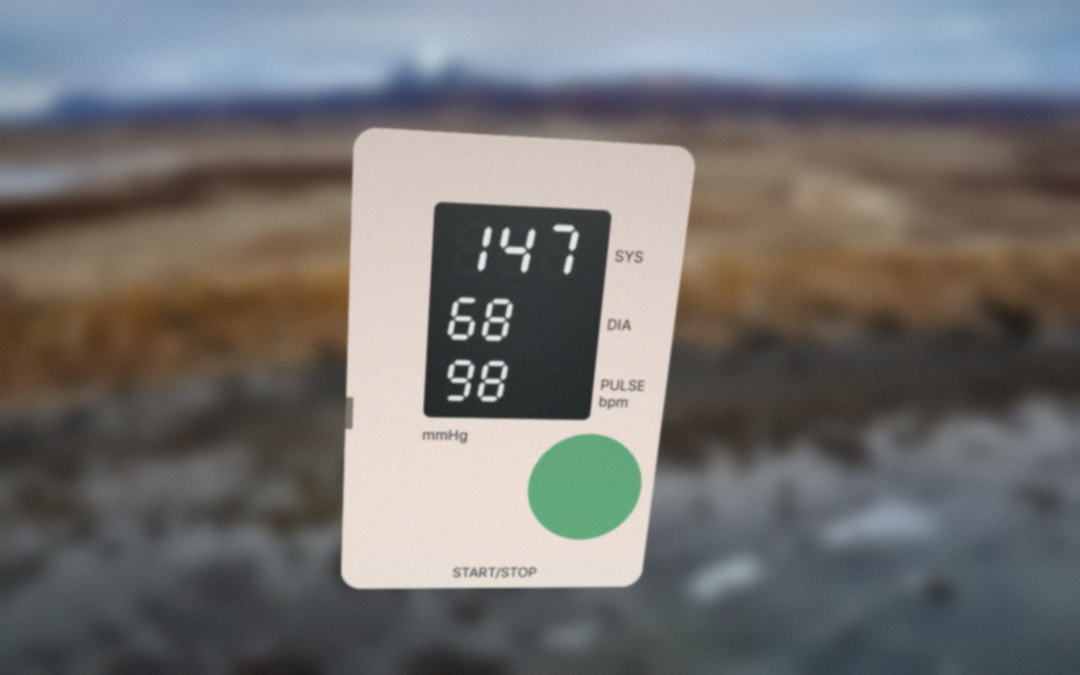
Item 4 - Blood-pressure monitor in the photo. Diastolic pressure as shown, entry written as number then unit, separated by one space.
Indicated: 68 mmHg
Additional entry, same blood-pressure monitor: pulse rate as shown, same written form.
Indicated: 98 bpm
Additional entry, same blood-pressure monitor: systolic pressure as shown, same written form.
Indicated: 147 mmHg
